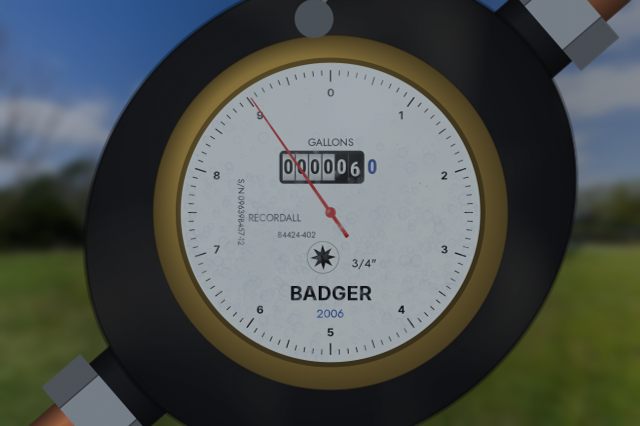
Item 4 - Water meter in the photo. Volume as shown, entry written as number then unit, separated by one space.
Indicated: 59.0 gal
